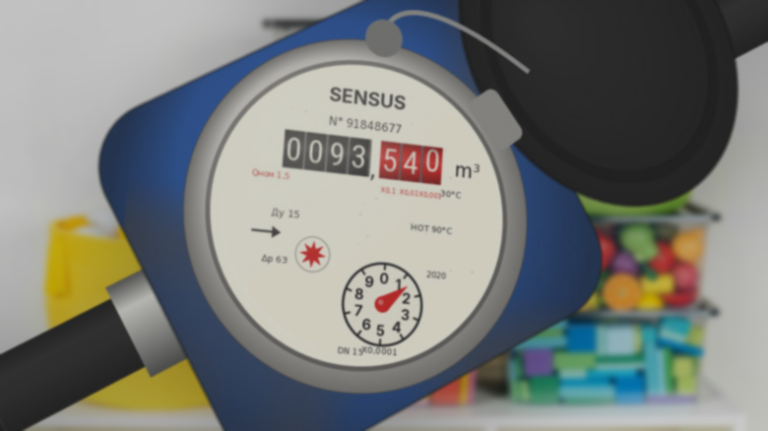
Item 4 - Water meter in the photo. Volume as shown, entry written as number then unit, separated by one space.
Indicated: 93.5401 m³
